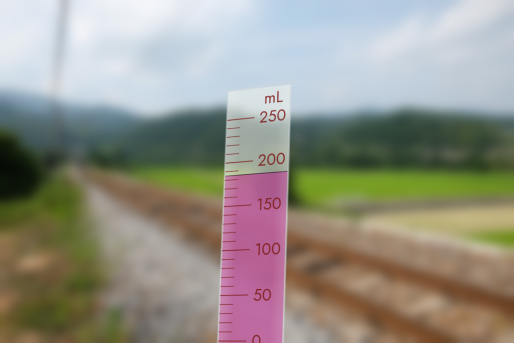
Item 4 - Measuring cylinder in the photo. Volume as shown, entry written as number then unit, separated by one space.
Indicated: 185 mL
